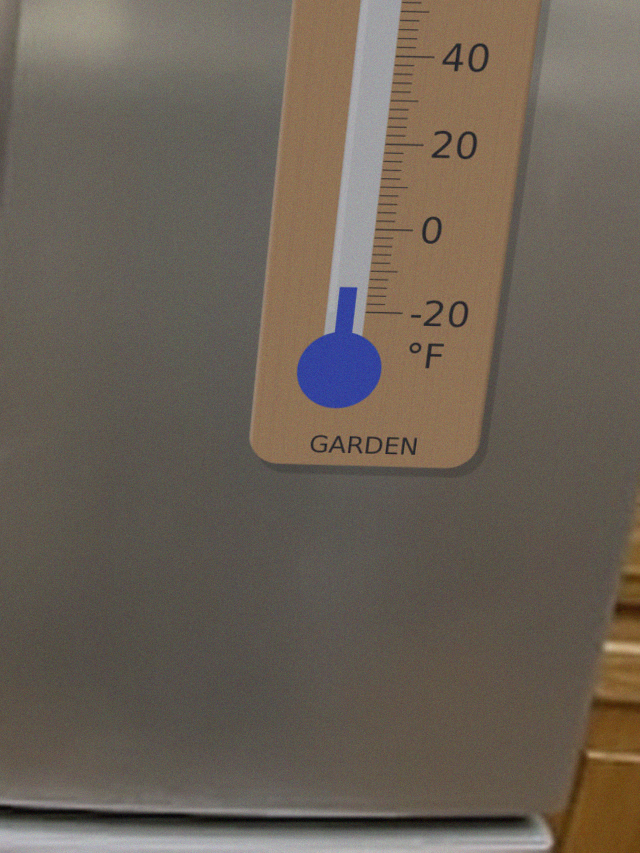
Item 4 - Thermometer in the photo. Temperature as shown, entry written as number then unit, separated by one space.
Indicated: -14 °F
